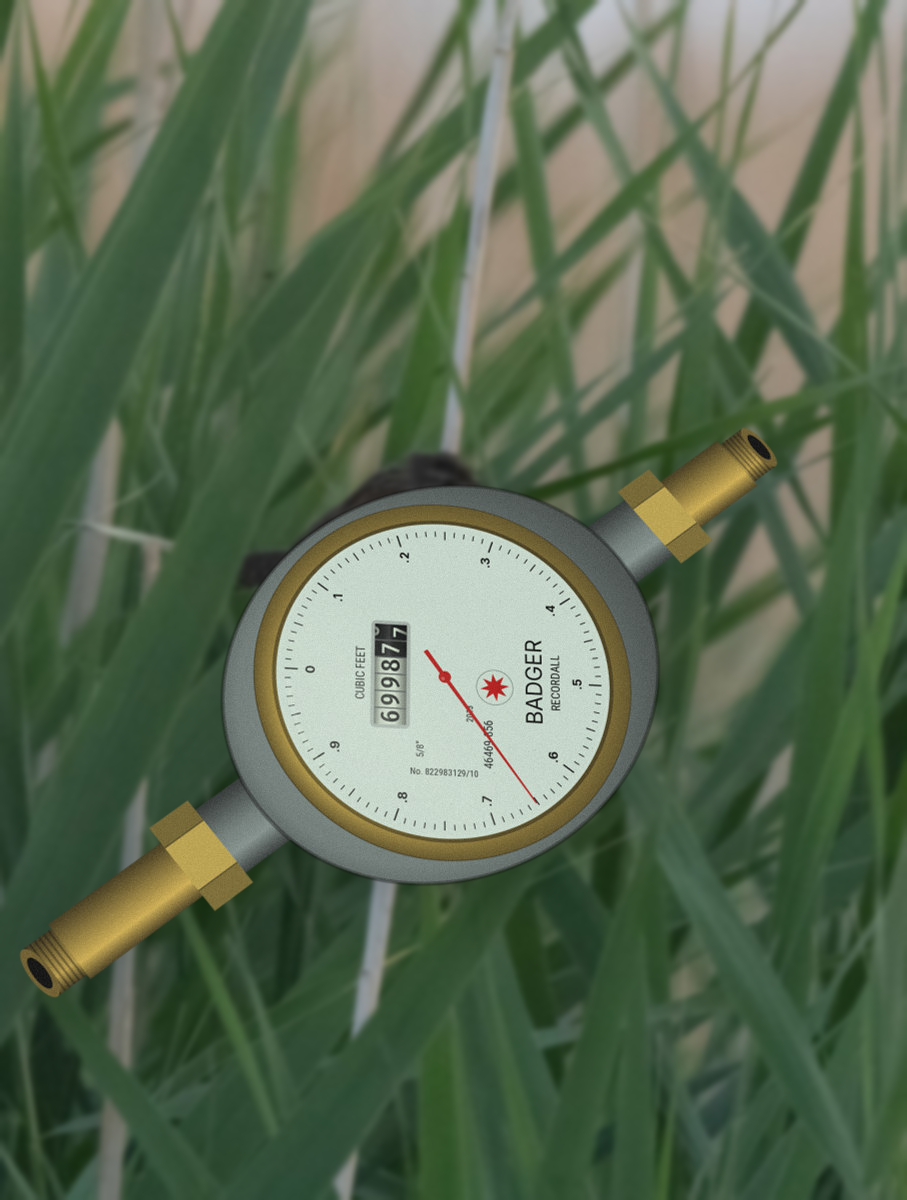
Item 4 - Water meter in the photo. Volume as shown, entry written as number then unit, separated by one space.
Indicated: 699876.65 ft³
